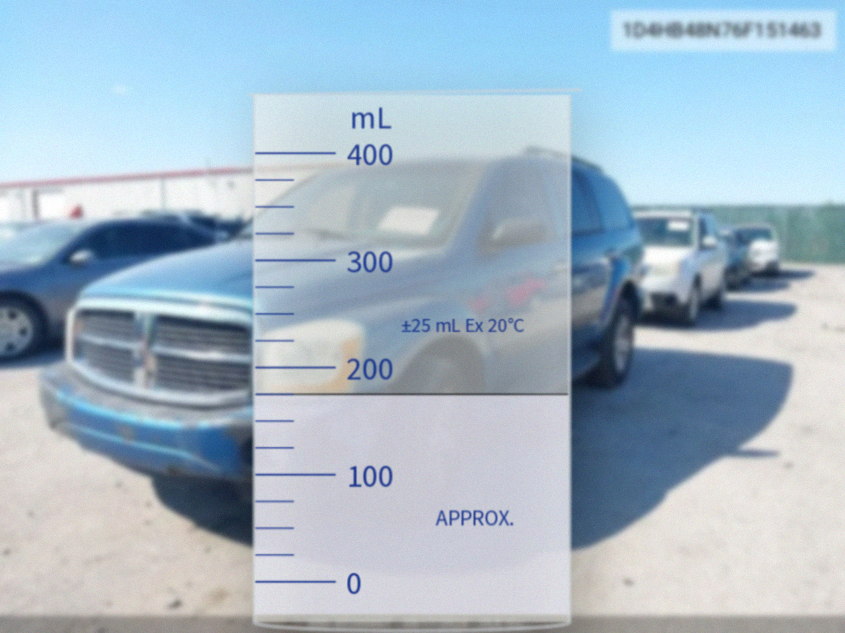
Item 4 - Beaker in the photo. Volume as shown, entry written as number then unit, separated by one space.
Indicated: 175 mL
